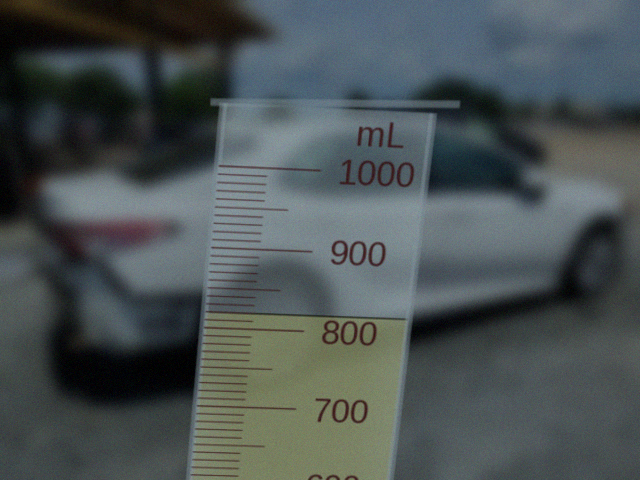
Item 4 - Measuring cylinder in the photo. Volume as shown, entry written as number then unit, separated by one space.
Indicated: 820 mL
